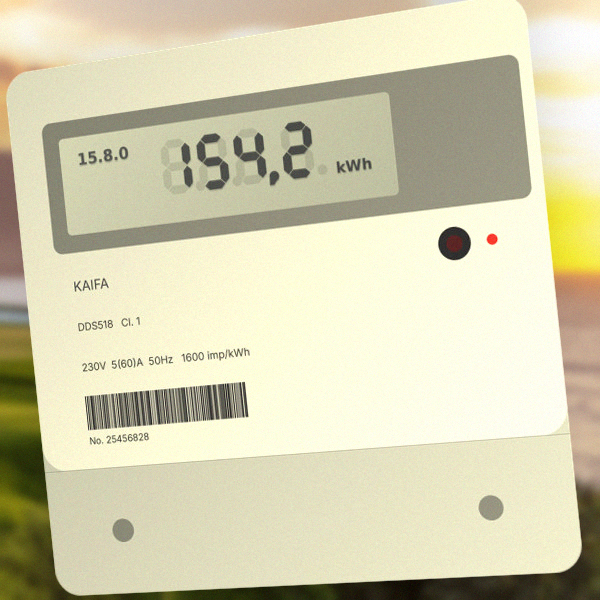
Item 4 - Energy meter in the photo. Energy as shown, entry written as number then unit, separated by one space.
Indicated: 154.2 kWh
